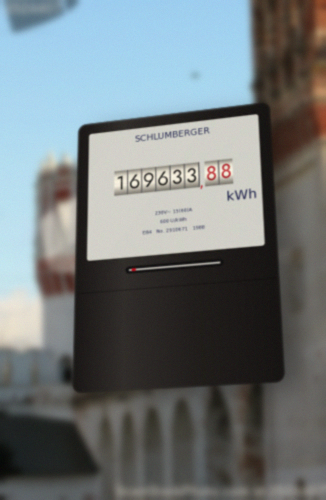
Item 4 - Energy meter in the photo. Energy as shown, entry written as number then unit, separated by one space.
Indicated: 169633.88 kWh
